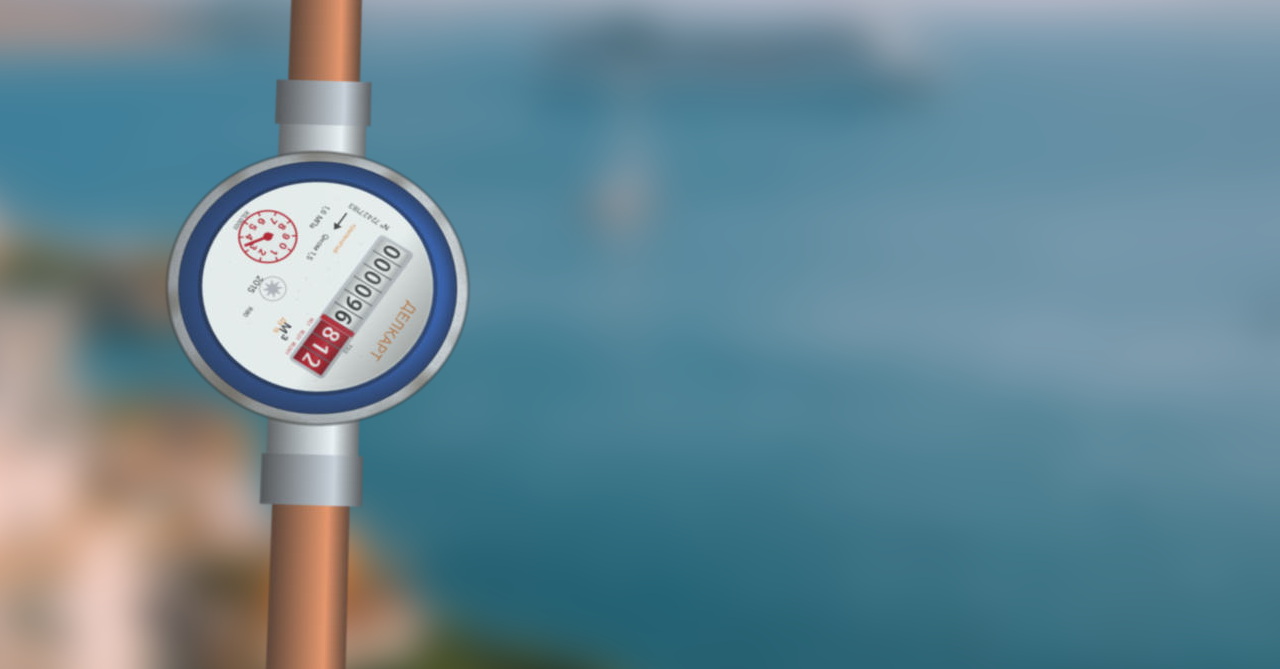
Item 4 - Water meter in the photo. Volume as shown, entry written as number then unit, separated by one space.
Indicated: 96.8123 m³
